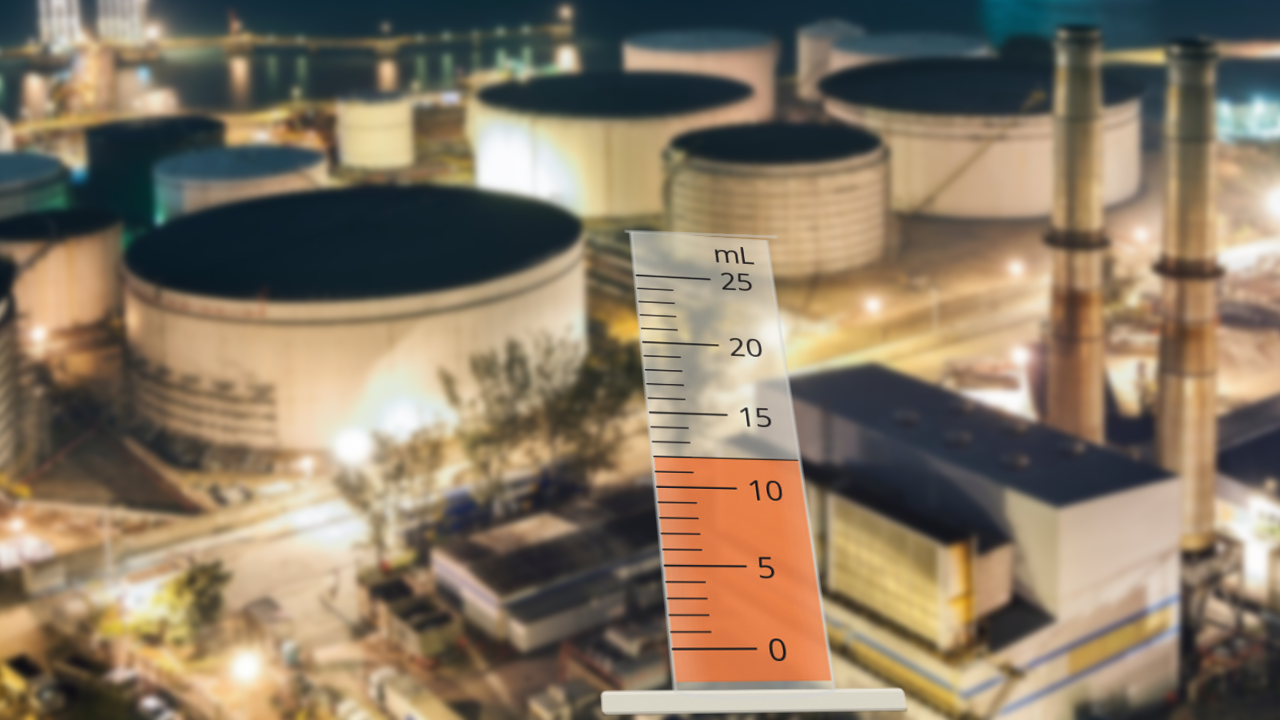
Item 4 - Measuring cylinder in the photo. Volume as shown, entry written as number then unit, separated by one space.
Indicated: 12 mL
